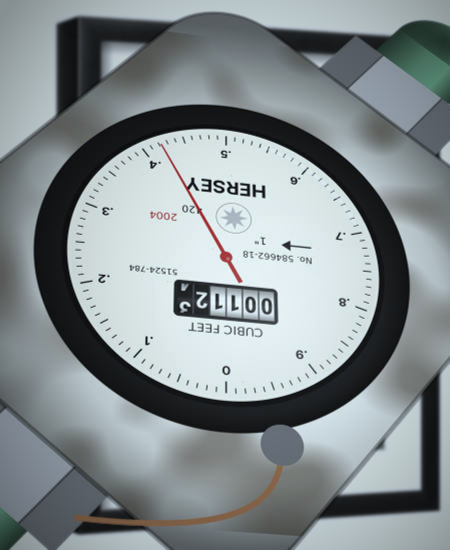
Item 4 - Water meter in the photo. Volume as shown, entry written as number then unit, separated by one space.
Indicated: 1123.42 ft³
